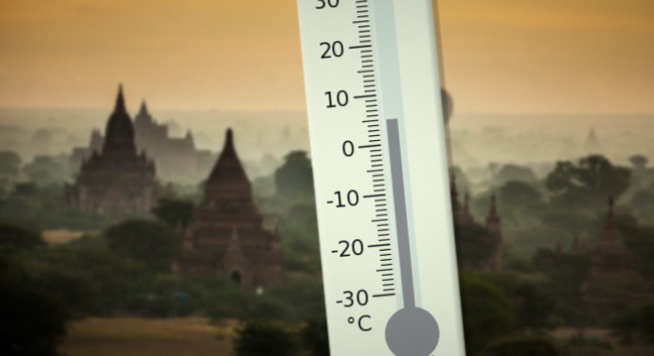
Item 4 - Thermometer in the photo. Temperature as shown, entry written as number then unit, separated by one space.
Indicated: 5 °C
